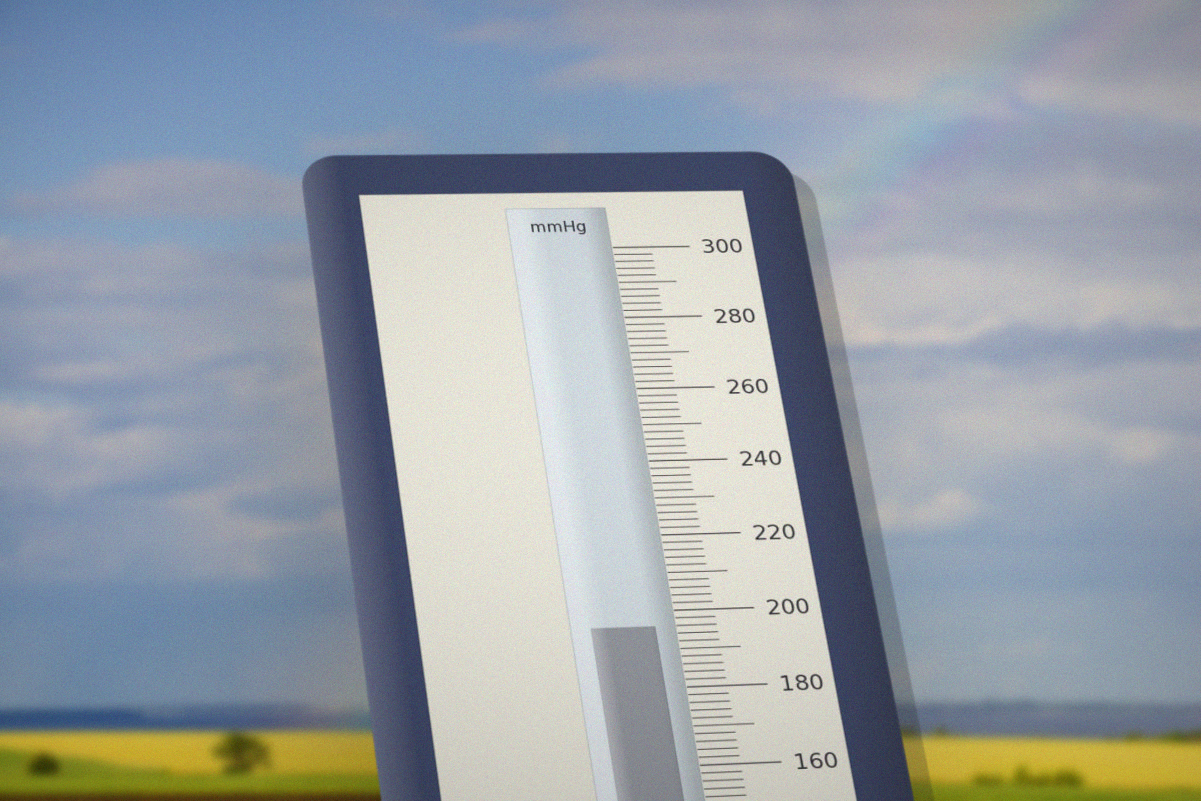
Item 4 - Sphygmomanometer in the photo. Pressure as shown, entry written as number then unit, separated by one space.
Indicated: 196 mmHg
